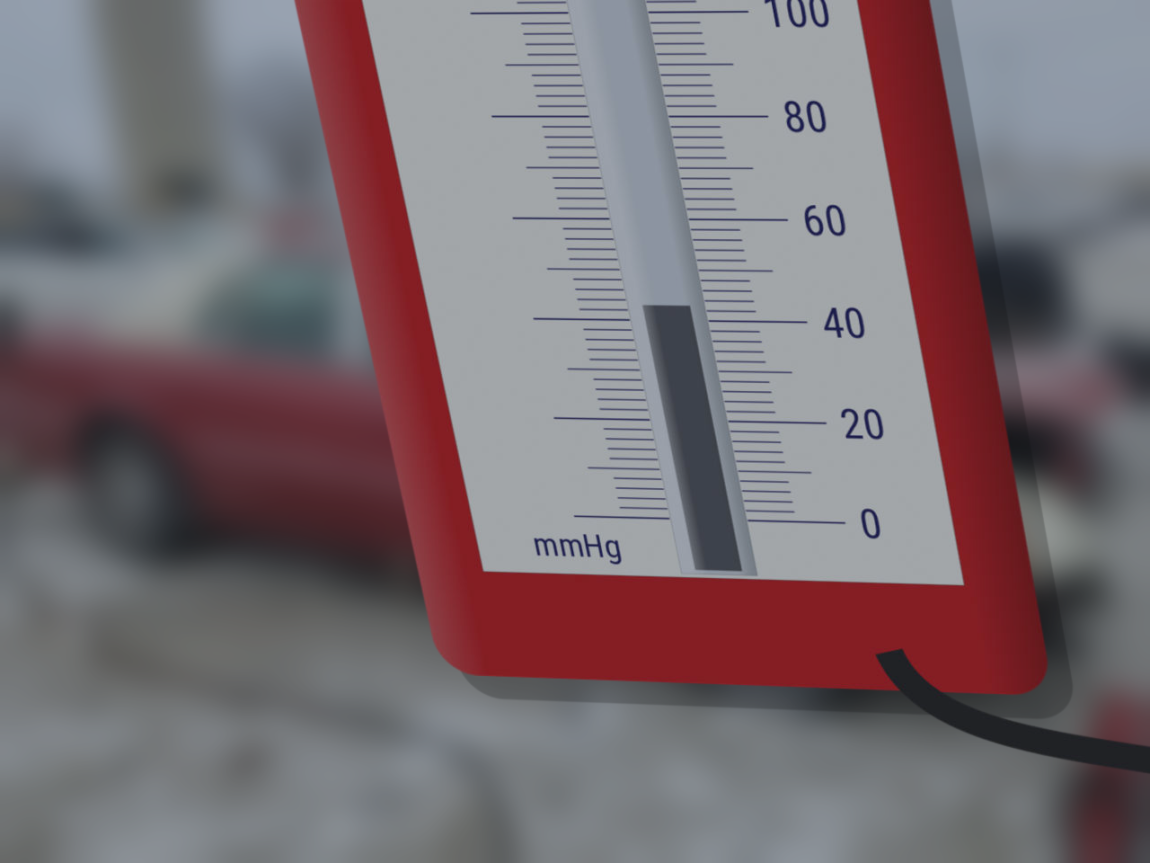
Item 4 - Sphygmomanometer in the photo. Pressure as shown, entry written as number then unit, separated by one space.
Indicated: 43 mmHg
